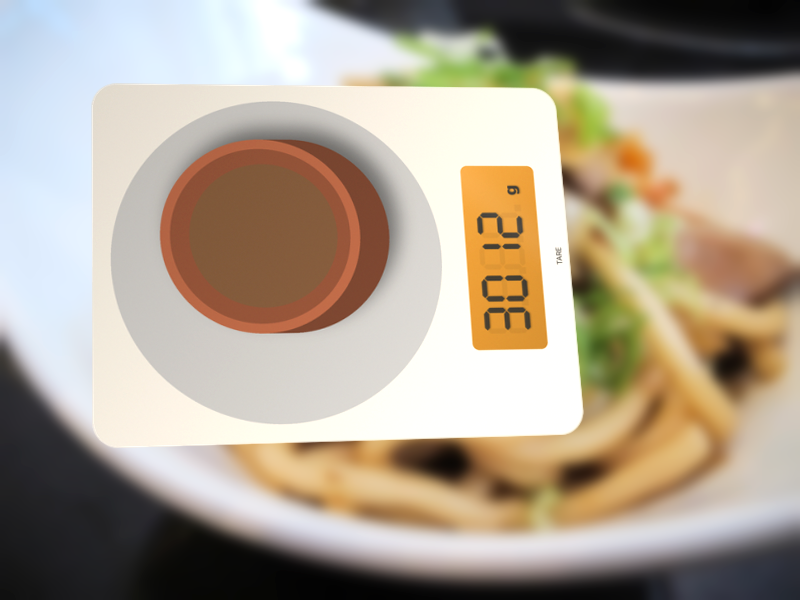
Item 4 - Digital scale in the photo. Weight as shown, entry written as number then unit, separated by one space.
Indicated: 3012 g
